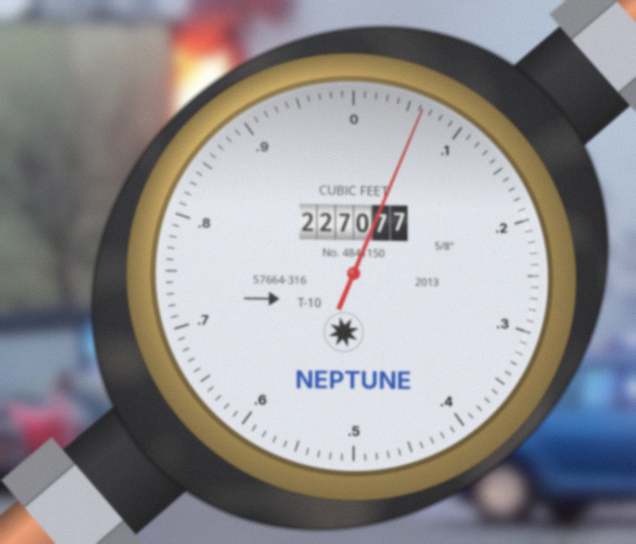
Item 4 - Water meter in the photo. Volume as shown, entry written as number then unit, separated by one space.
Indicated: 227077.06 ft³
